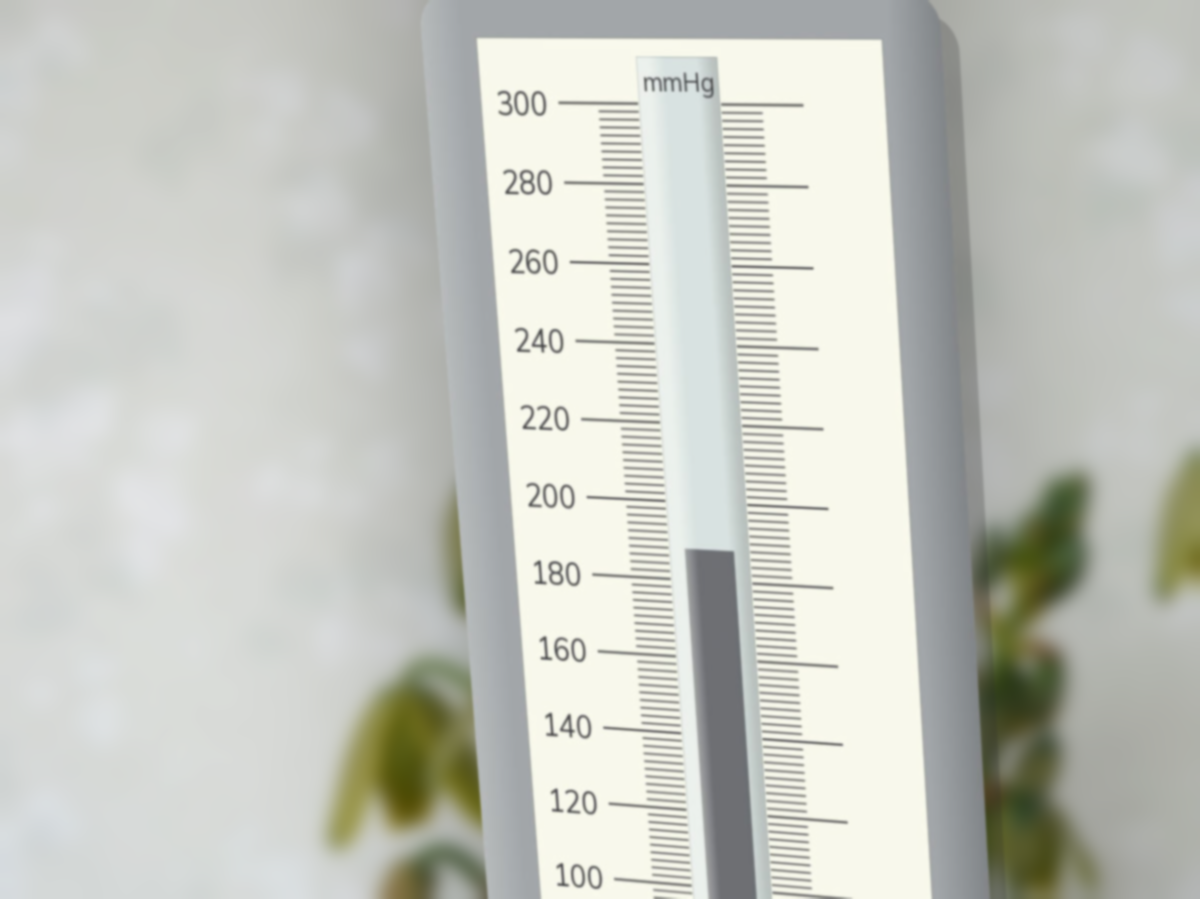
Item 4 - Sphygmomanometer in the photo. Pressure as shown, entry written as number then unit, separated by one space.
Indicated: 188 mmHg
